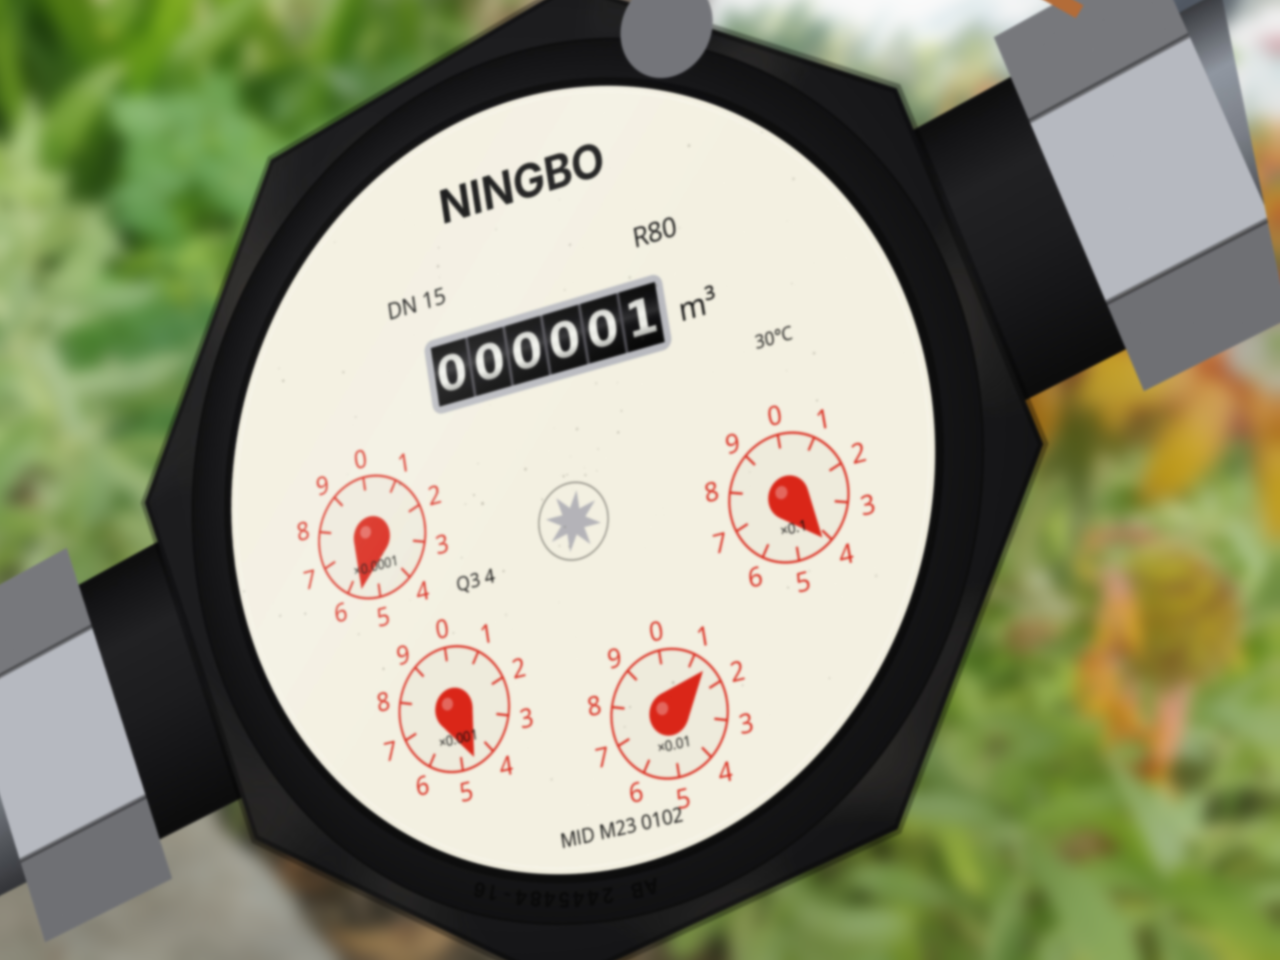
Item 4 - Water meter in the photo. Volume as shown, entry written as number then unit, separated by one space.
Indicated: 1.4145 m³
